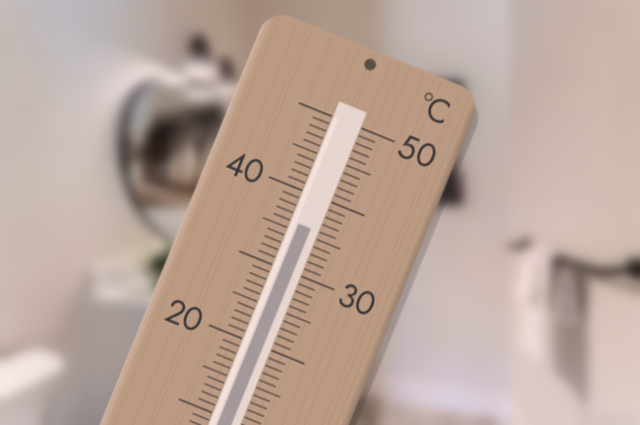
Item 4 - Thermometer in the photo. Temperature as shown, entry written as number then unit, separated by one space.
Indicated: 36 °C
